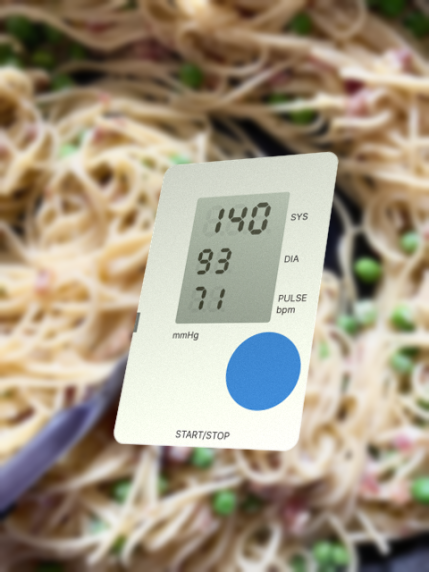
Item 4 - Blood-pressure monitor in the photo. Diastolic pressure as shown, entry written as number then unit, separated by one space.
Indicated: 93 mmHg
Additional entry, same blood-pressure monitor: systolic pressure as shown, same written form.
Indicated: 140 mmHg
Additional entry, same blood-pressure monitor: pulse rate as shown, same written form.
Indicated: 71 bpm
